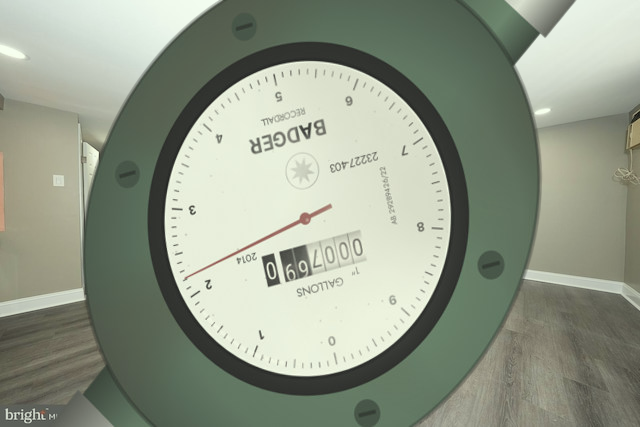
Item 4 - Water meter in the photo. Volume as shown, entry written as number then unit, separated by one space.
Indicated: 7692.2 gal
